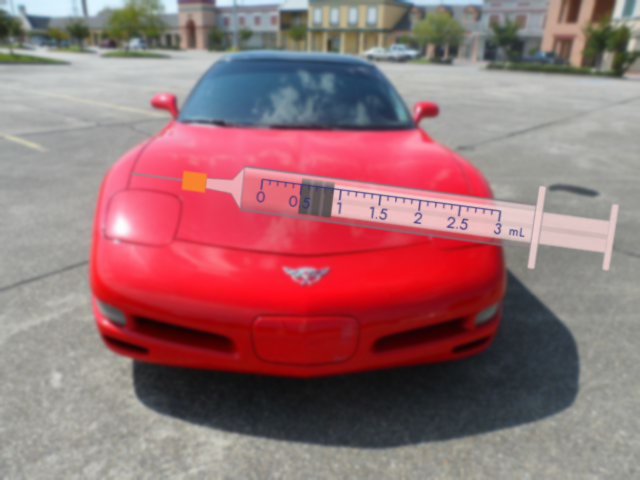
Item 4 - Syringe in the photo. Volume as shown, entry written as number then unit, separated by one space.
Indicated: 0.5 mL
